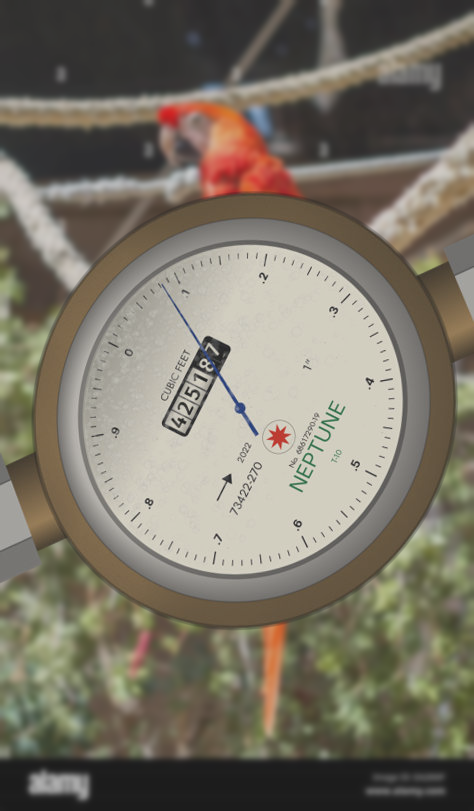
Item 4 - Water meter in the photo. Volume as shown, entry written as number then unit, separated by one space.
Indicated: 425187.08 ft³
